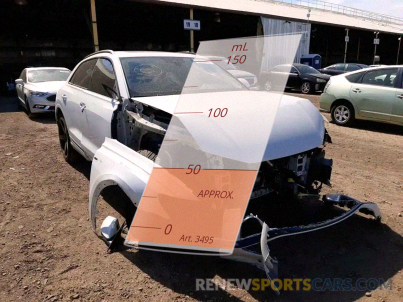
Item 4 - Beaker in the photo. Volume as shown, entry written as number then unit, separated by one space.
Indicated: 50 mL
